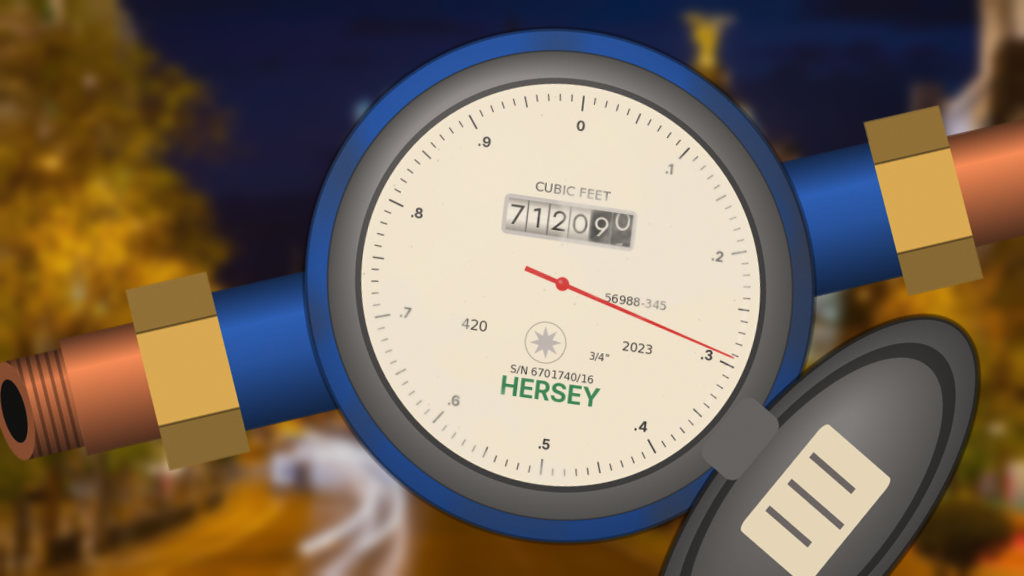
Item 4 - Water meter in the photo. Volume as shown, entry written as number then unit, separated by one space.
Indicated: 712090.29 ft³
